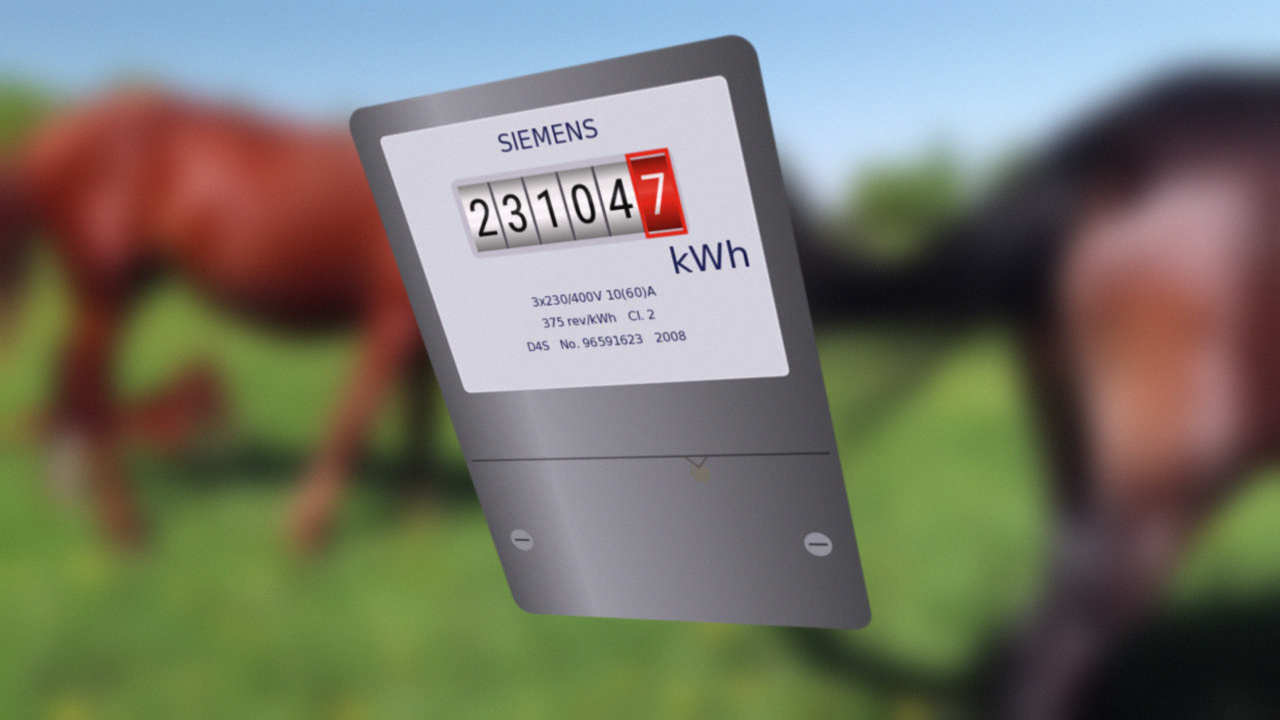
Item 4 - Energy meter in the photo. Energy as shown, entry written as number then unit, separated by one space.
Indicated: 23104.7 kWh
